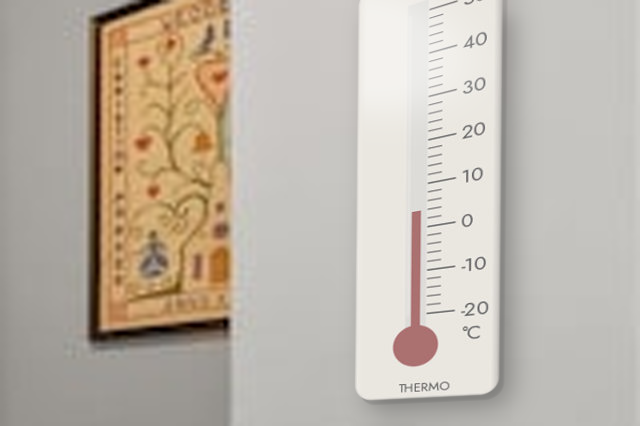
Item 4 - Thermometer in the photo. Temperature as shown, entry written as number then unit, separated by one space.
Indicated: 4 °C
